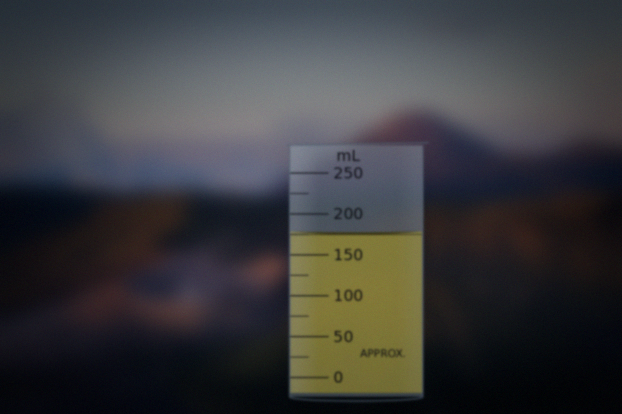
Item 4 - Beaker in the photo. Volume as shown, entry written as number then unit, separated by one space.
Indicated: 175 mL
